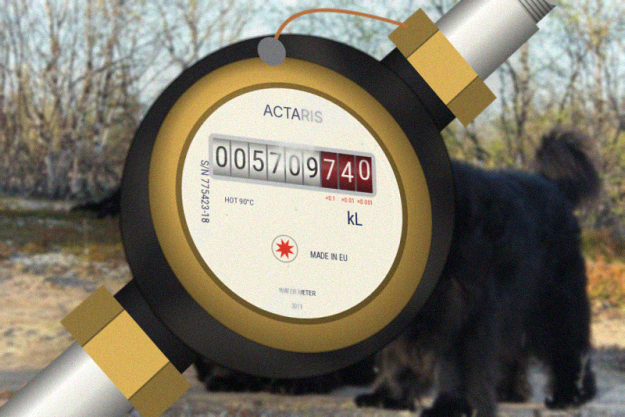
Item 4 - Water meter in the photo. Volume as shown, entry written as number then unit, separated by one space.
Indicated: 5709.740 kL
